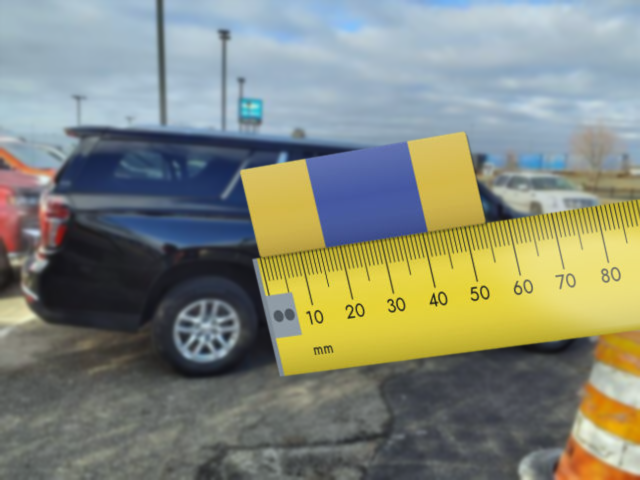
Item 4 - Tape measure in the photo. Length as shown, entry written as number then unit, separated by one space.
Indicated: 55 mm
